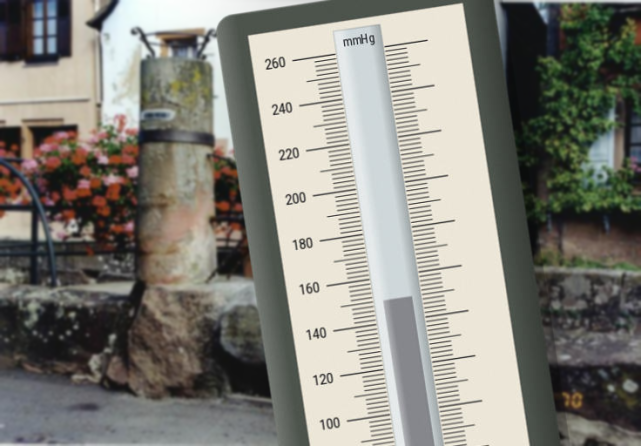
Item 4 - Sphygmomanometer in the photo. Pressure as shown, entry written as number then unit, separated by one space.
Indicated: 150 mmHg
